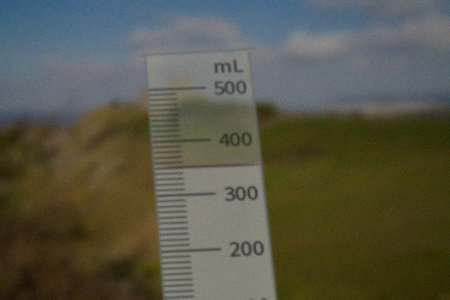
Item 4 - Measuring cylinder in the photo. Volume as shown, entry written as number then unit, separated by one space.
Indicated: 350 mL
